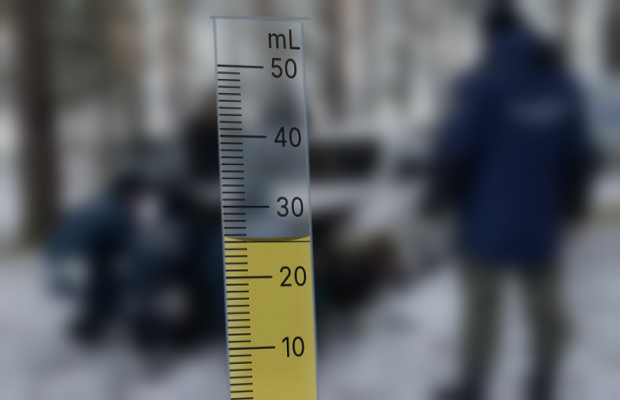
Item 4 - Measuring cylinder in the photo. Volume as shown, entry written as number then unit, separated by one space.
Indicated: 25 mL
